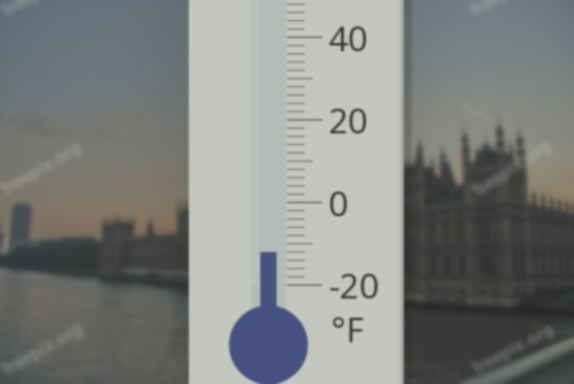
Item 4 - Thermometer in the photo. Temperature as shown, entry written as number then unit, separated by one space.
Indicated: -12 °F
